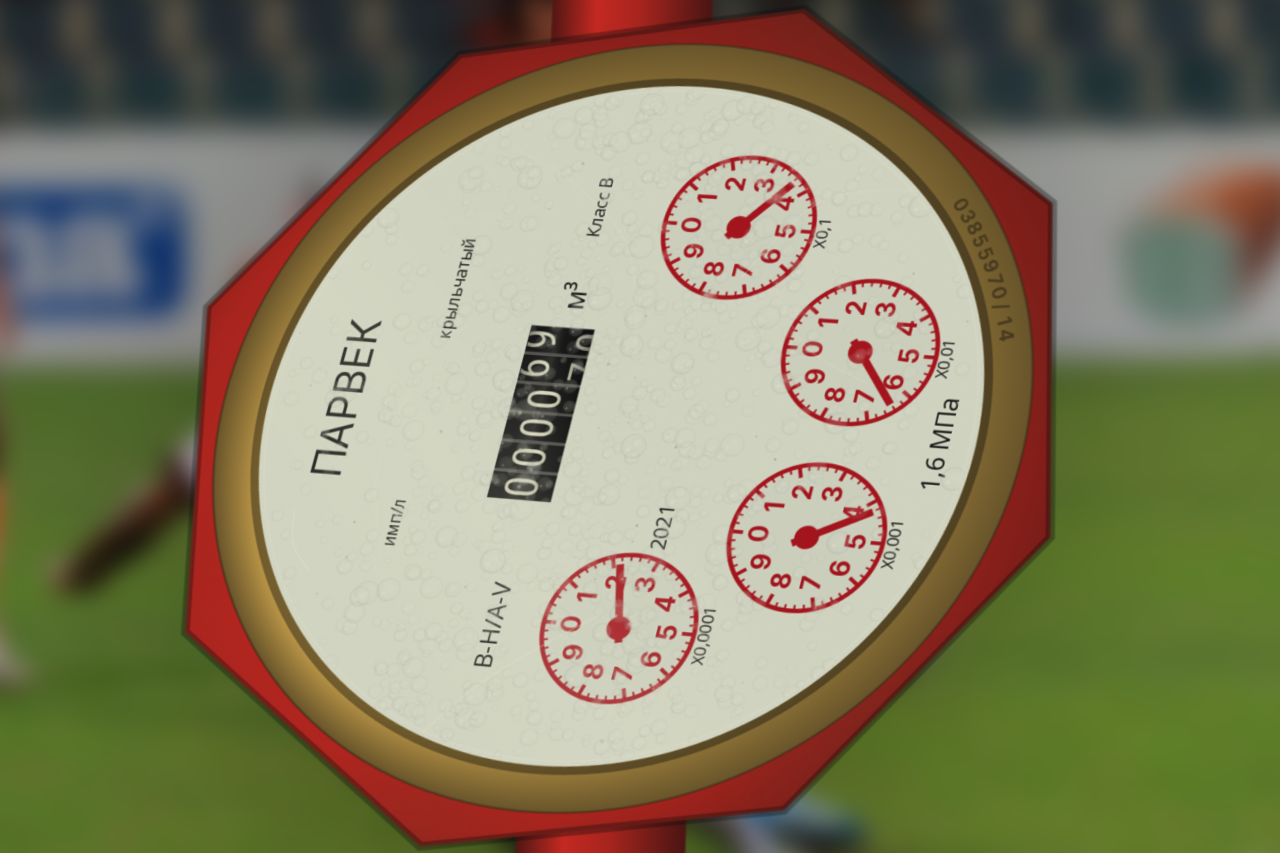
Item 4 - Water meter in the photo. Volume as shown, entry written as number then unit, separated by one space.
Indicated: 69.3642 m³
